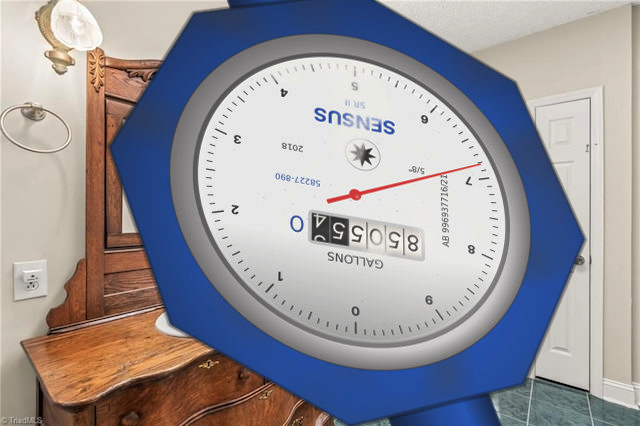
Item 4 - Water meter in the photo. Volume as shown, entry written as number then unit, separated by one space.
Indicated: 8505536.8 gal
